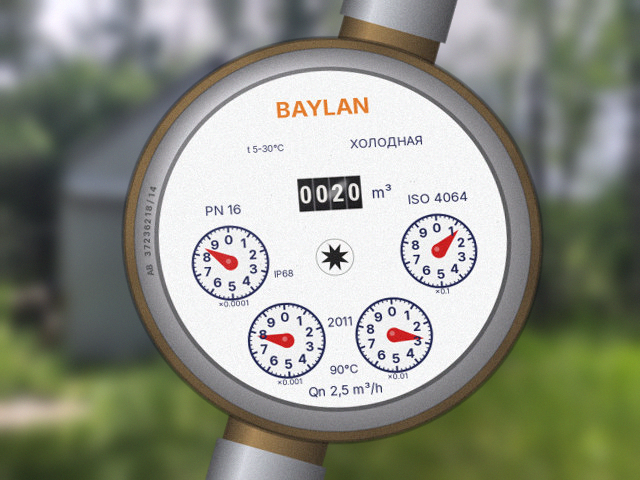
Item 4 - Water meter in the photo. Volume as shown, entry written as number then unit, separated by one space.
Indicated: 20.1278 m³
